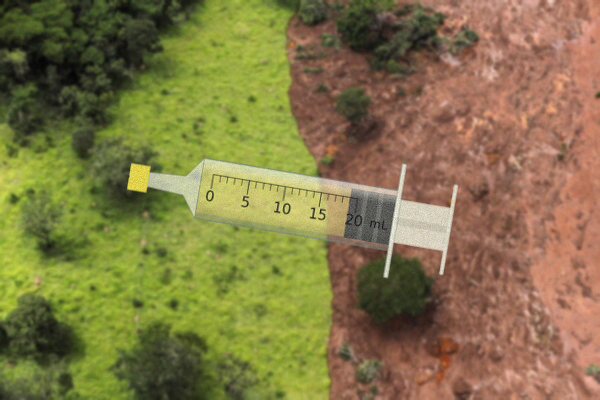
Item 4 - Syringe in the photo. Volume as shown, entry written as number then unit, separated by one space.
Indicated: 19 mL
